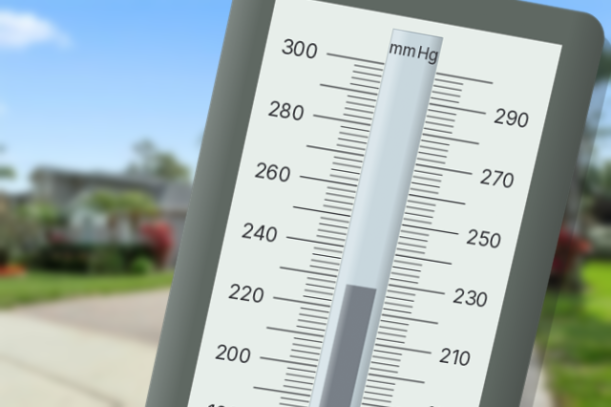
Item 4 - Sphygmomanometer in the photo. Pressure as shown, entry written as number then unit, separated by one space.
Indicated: 228 mmHg
